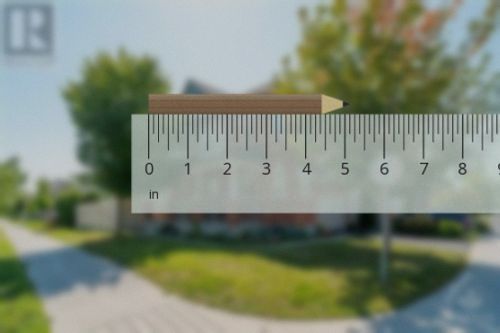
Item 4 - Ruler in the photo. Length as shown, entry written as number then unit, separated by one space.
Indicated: 5.125 in
